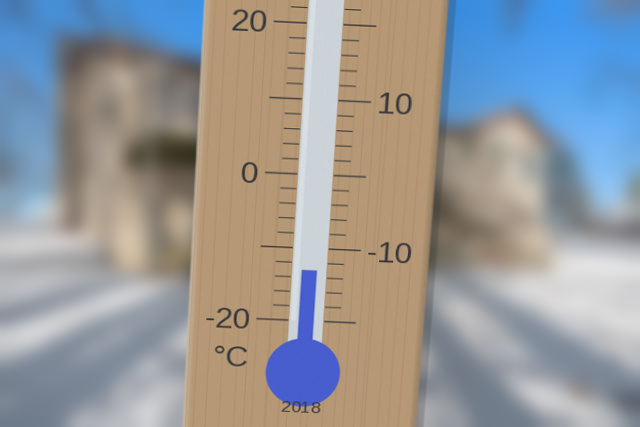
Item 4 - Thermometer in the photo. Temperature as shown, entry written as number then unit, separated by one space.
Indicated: -13 °C
